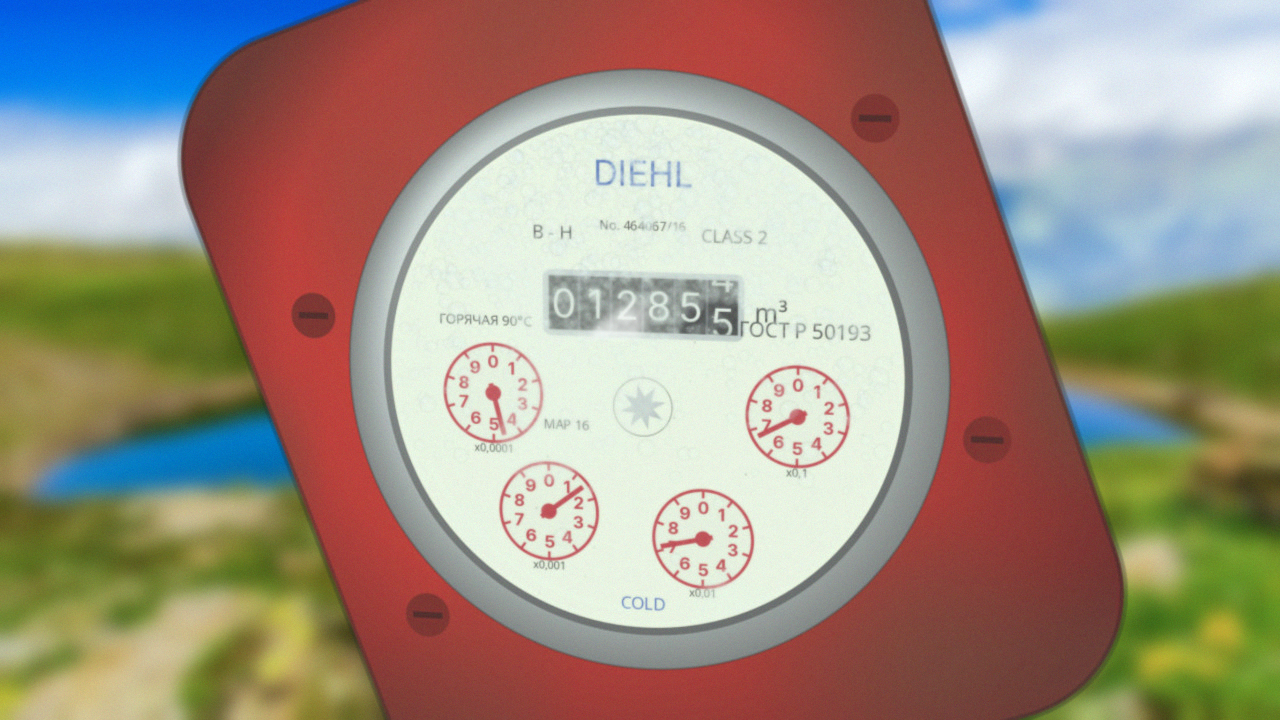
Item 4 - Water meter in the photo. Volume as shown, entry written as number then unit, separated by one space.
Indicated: 12854.6714 m³
